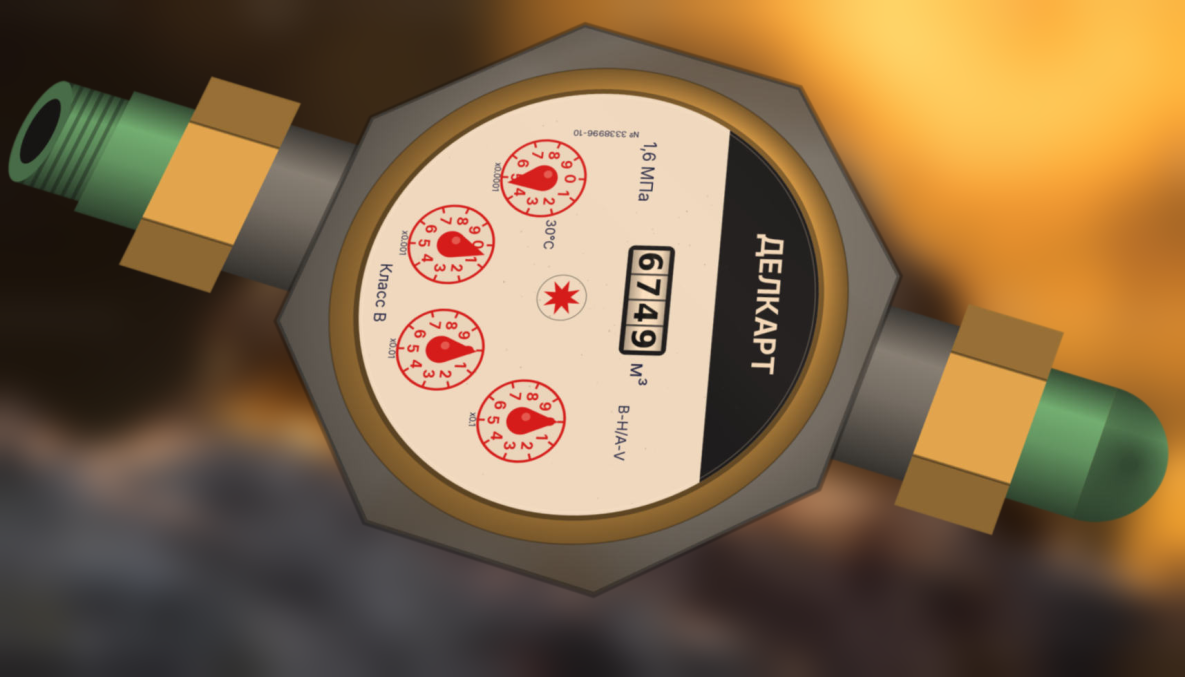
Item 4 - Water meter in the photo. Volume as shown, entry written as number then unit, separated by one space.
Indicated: 6749.0004 m³
